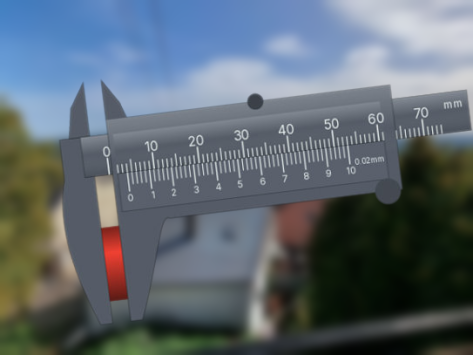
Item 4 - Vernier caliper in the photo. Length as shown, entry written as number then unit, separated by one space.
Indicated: 4.0 mm
